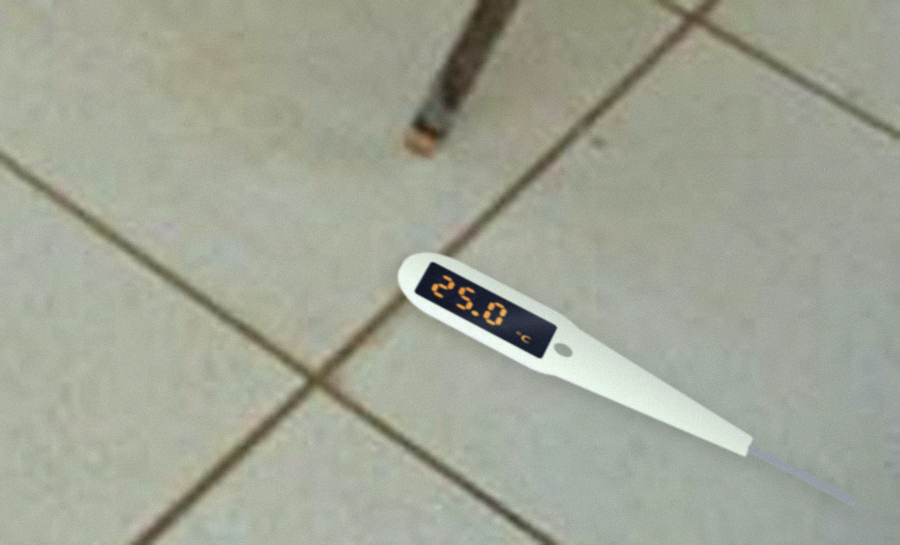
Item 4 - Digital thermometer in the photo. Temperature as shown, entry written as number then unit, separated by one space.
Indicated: 25.0 °C
